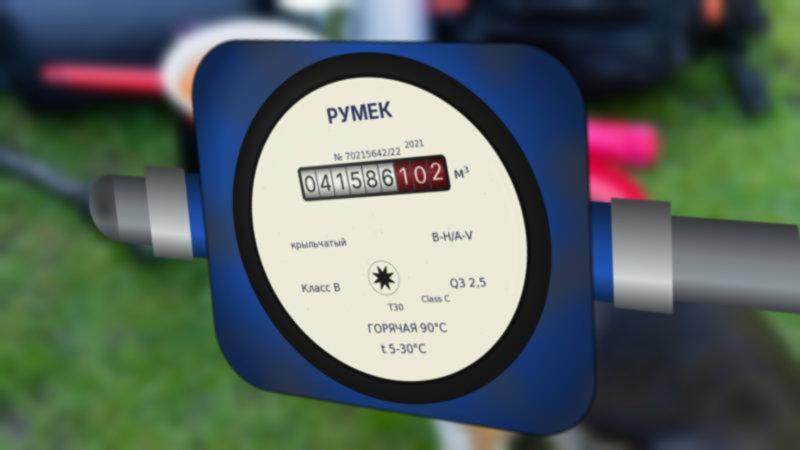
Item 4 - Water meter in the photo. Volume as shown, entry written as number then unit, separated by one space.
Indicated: 41586.102 m³
